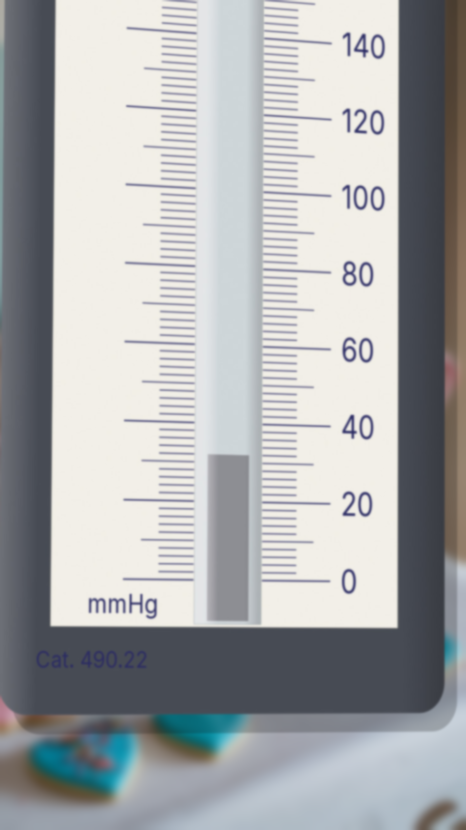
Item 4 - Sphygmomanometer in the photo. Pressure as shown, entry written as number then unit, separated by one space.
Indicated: 32 mmHg
